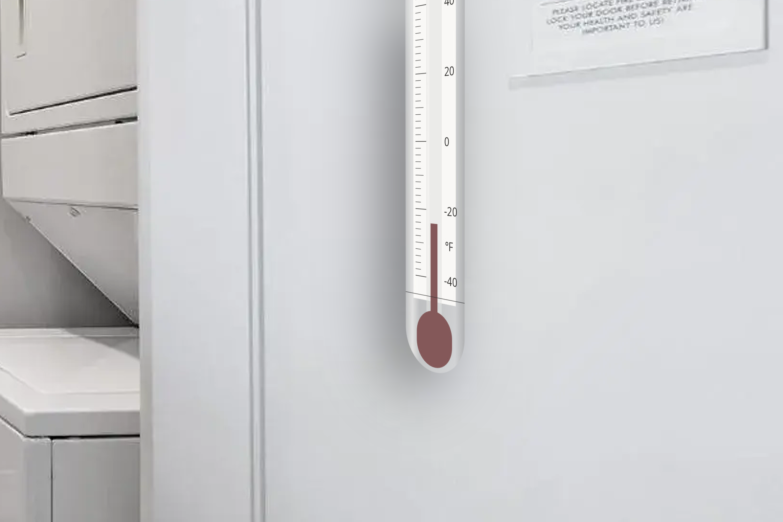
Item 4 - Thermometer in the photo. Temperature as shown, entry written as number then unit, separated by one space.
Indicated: -24 °F
